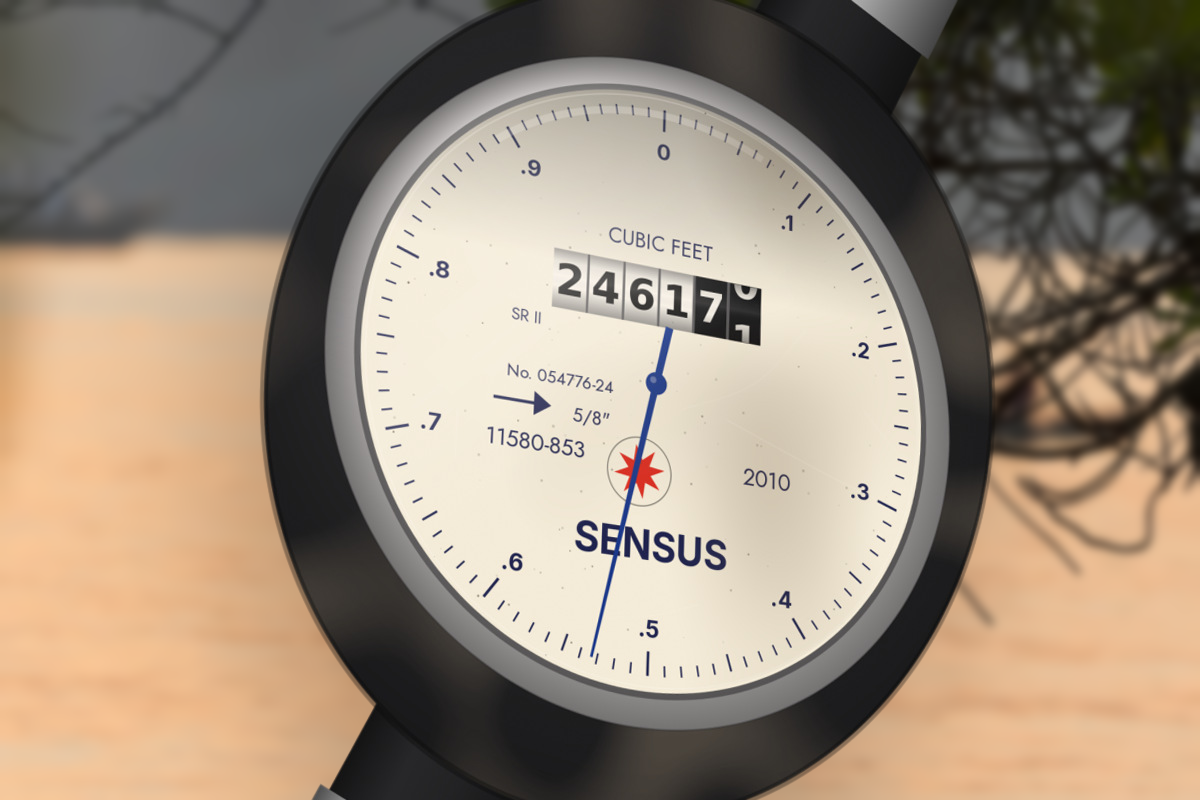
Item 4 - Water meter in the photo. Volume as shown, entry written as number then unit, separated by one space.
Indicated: 246170.53 ft³
